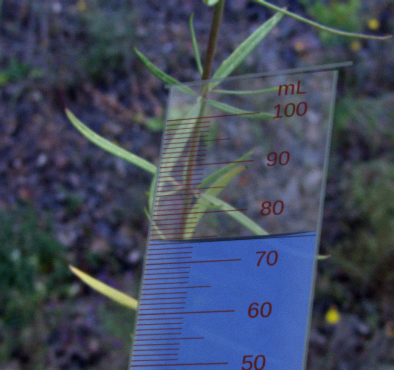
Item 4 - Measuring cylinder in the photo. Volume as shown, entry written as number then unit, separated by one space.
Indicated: 74 mL
